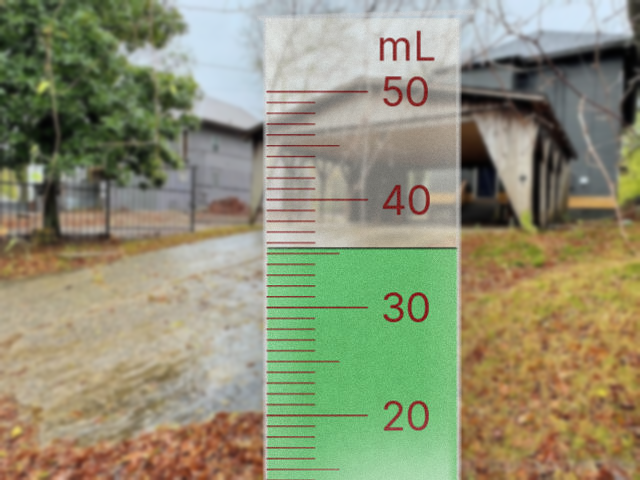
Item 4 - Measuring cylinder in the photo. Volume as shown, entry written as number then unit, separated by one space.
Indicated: 35.5 mL
